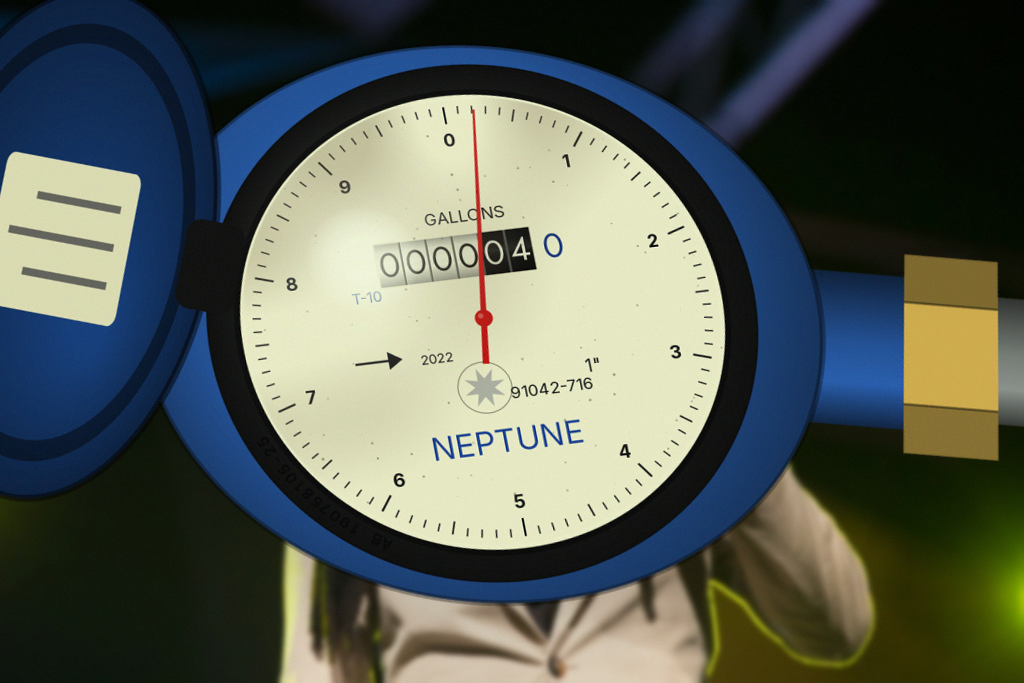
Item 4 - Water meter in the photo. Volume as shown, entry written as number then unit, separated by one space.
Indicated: 40.2 gal
